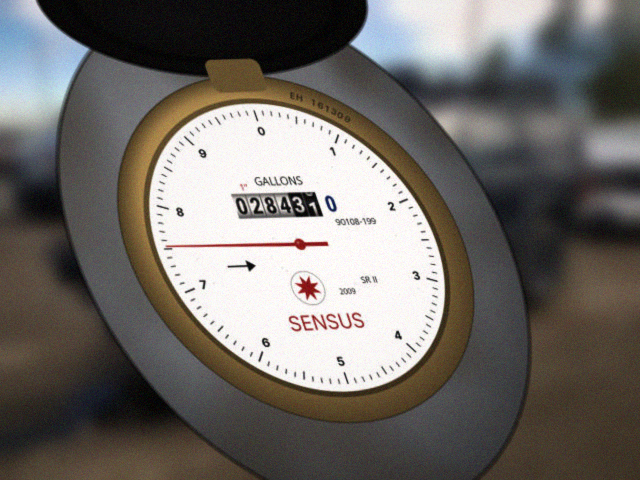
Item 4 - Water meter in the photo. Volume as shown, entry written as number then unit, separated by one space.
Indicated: 284307.5 gal
